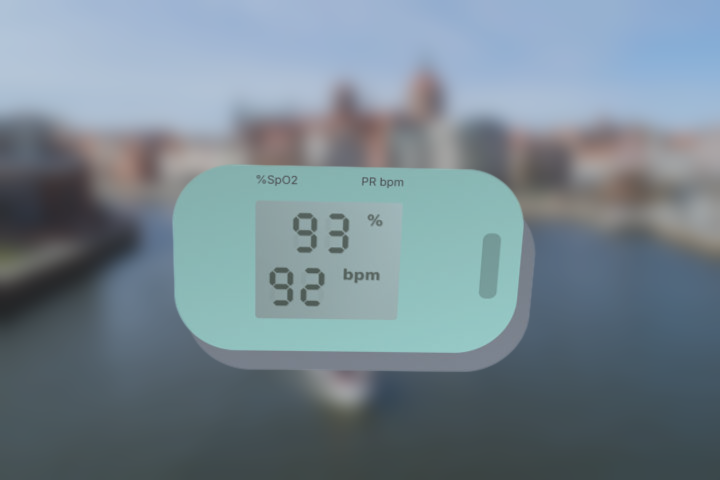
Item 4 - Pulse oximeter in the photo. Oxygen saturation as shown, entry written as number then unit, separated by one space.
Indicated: 93 %
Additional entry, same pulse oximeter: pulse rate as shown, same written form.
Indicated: 92 bpm
